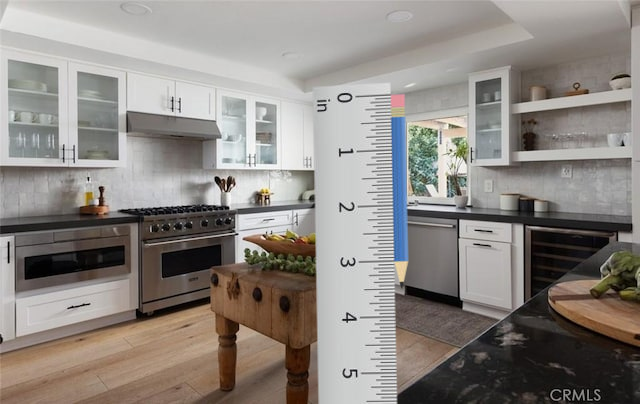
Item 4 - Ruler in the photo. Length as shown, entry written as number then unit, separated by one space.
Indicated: 3.5 in
